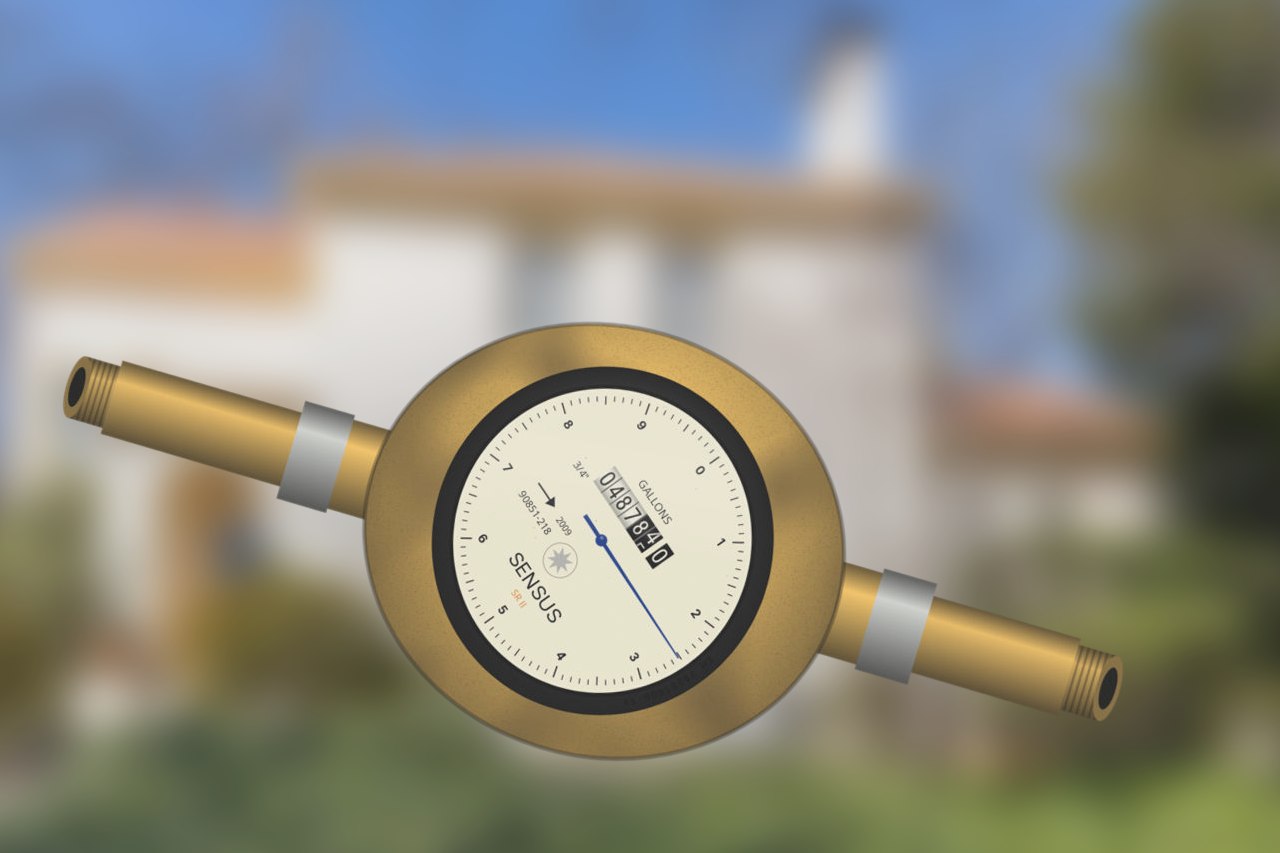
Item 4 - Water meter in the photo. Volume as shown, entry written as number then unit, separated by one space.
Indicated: 487842.5 gal
